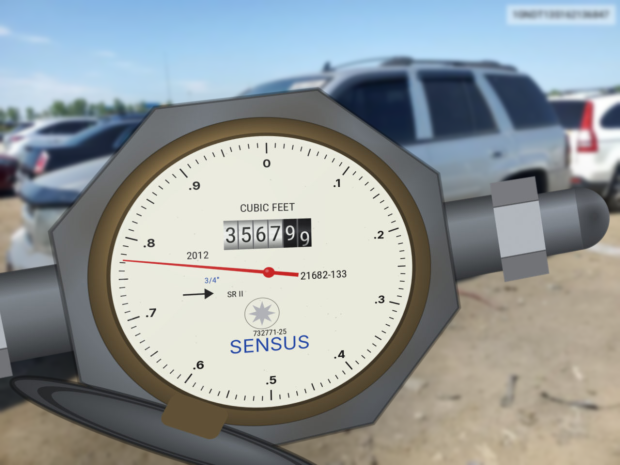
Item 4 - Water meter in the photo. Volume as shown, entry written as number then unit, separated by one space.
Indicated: 356798.77 ft³
